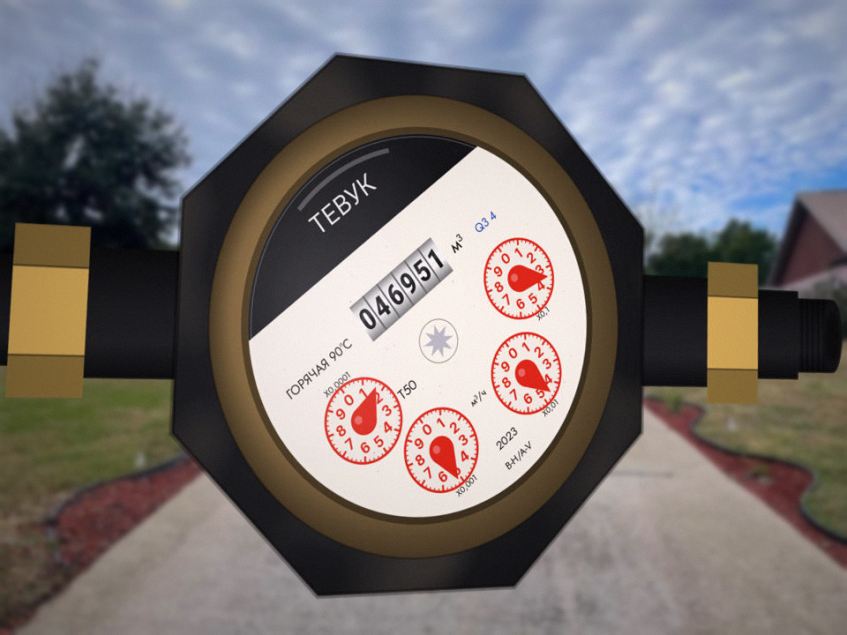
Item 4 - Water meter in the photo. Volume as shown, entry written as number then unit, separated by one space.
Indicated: 46951.3451 m³
